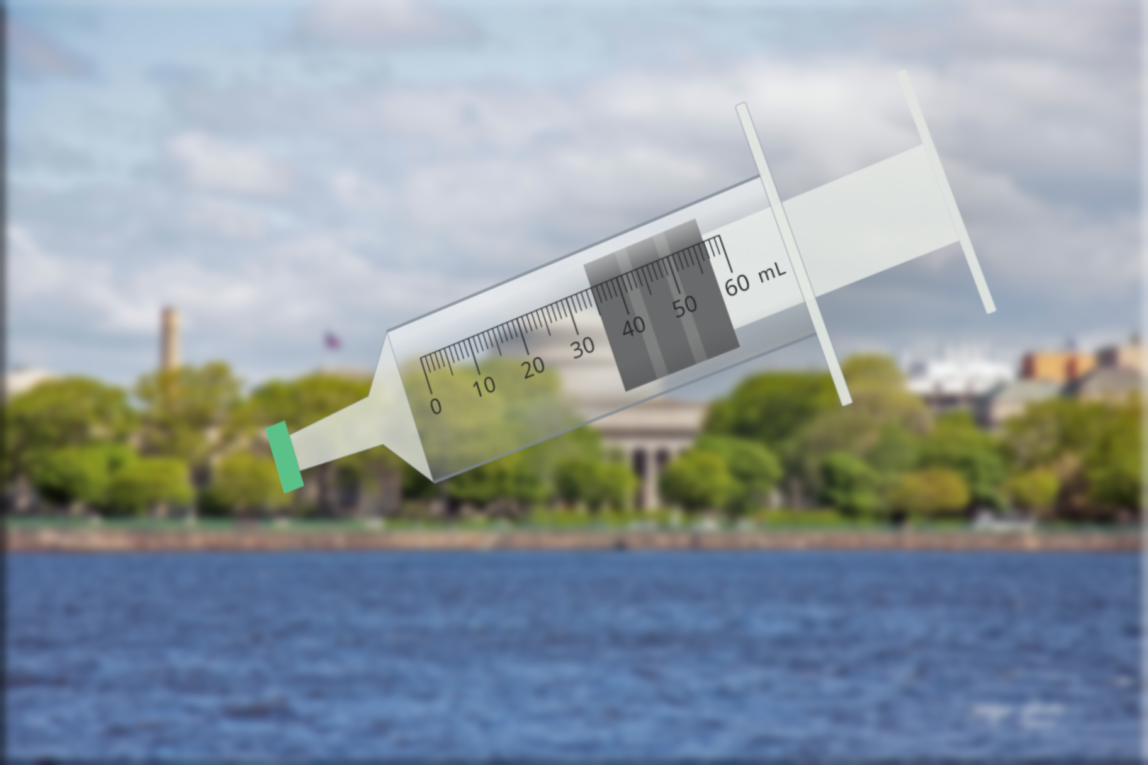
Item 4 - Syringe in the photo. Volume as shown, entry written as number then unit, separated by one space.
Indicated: 35 mL
